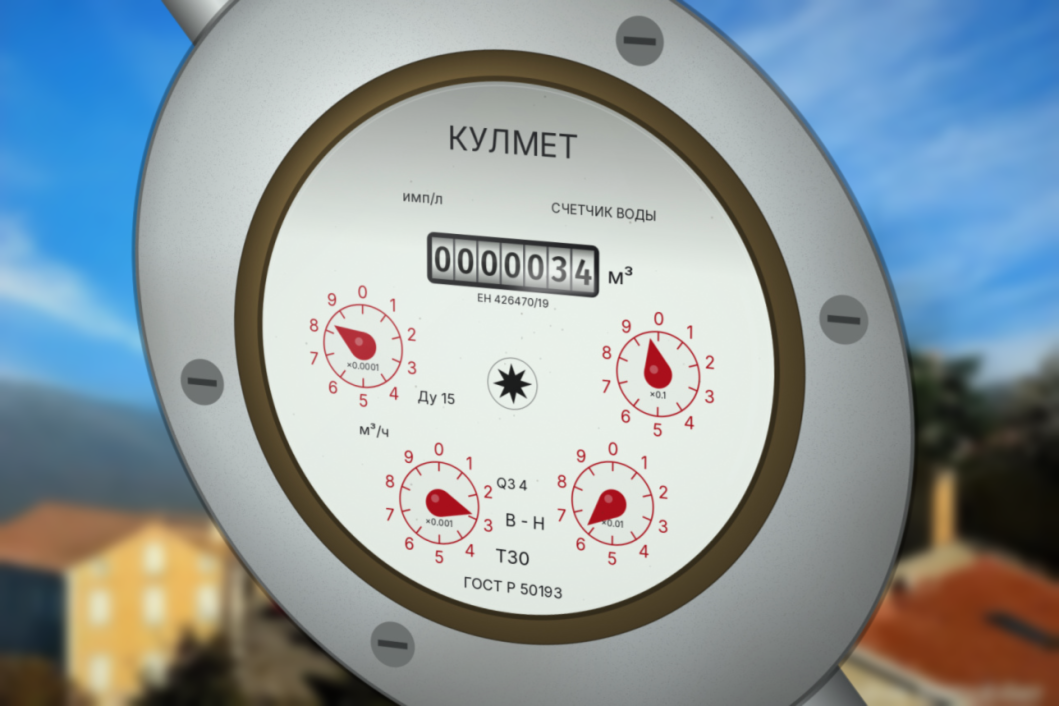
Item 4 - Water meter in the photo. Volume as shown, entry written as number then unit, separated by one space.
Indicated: 33.9628 m³
